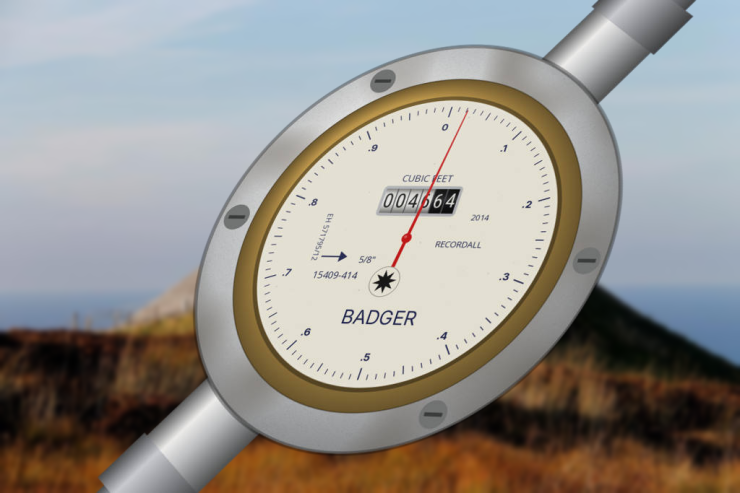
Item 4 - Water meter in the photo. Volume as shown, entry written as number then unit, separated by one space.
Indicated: 4664.02 ft³
